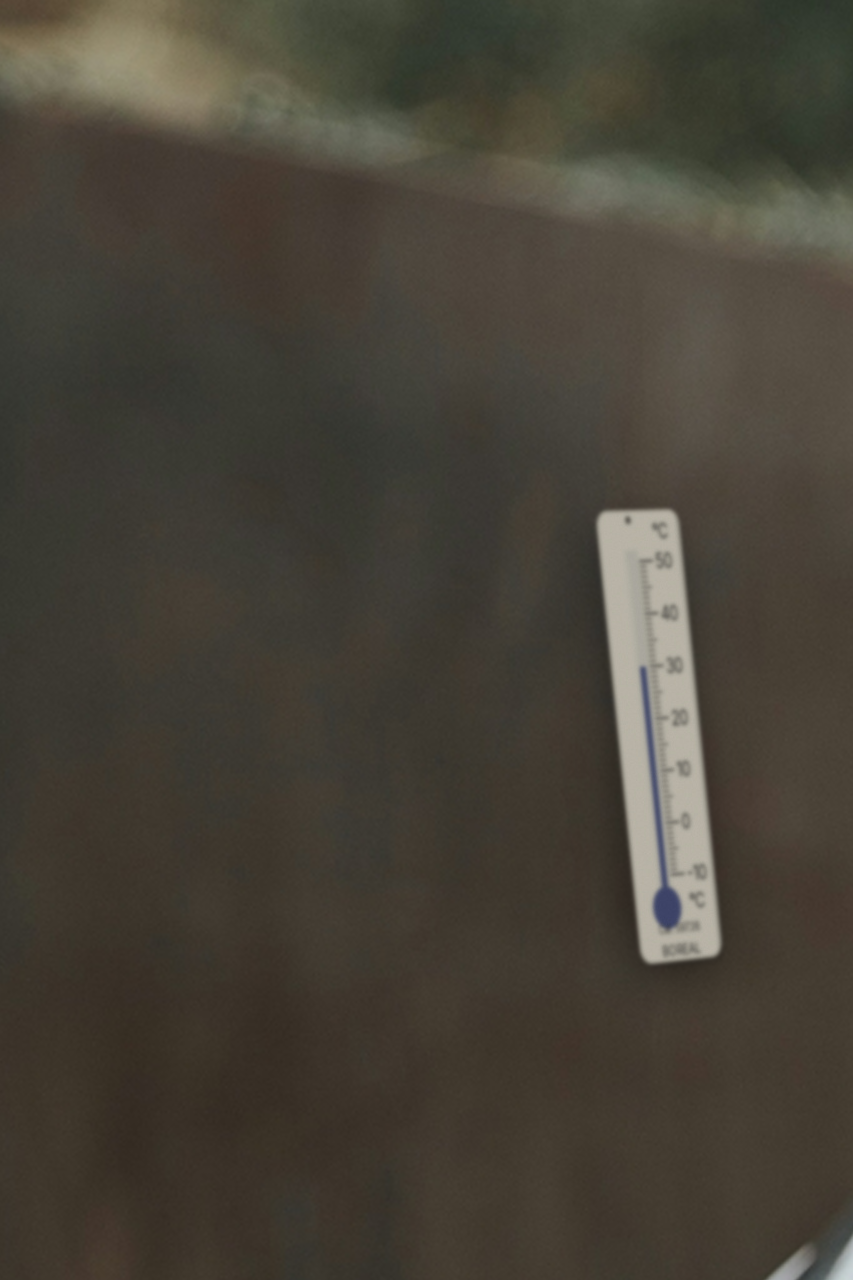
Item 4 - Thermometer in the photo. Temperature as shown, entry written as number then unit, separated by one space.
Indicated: 30 °C
